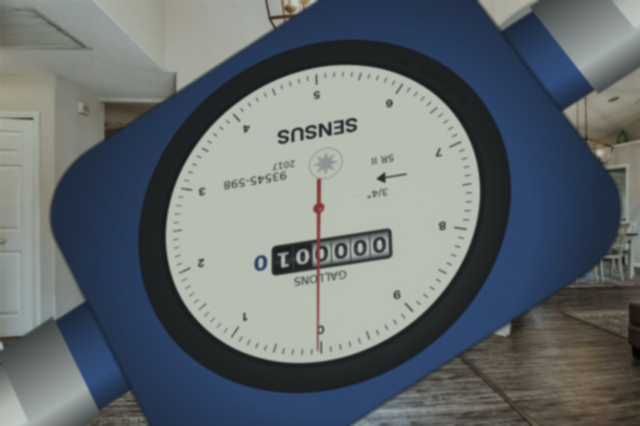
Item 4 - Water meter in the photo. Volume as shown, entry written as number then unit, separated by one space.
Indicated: 10.0 gal
